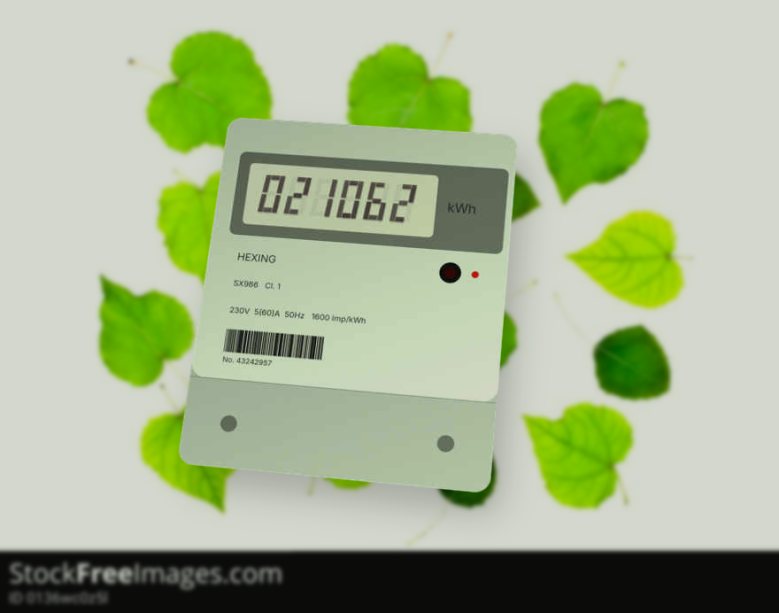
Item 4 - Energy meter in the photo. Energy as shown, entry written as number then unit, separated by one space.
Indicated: 21062 kWh
